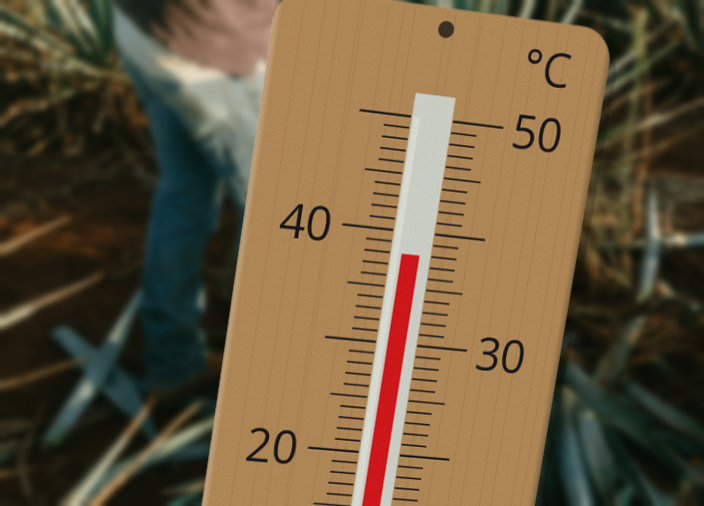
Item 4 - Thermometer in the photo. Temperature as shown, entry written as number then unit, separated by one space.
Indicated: 38 °C
